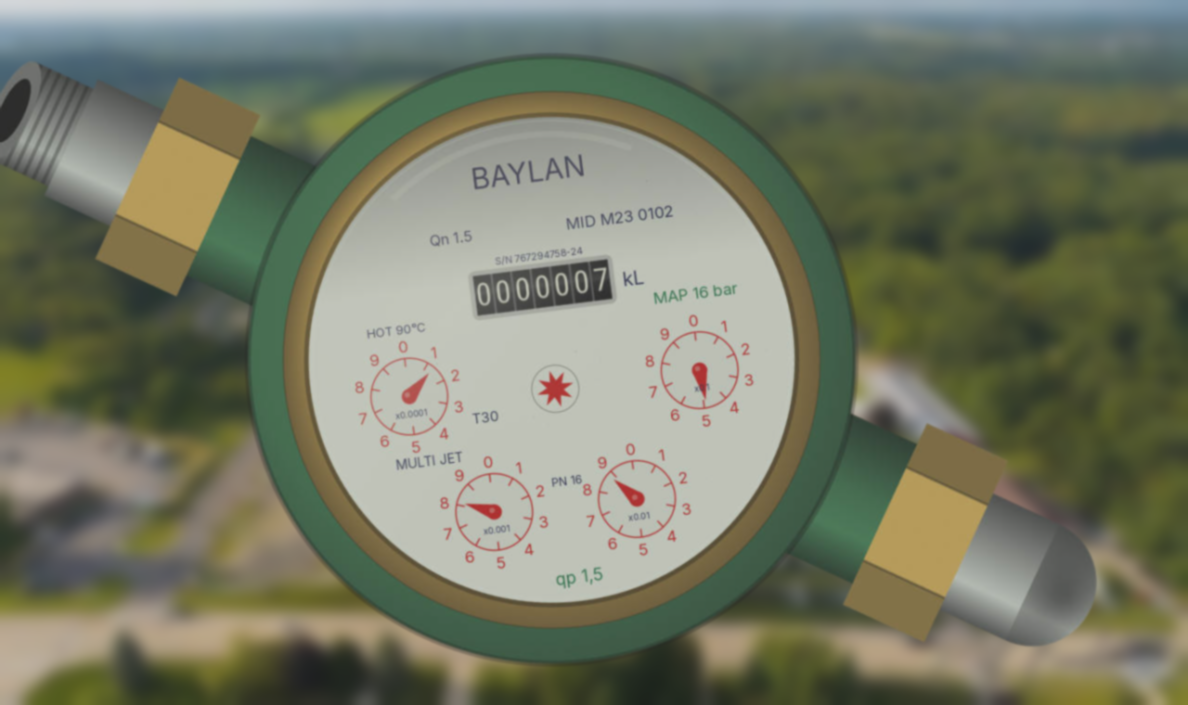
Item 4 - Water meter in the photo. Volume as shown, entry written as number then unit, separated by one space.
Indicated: 7.4881 kL
